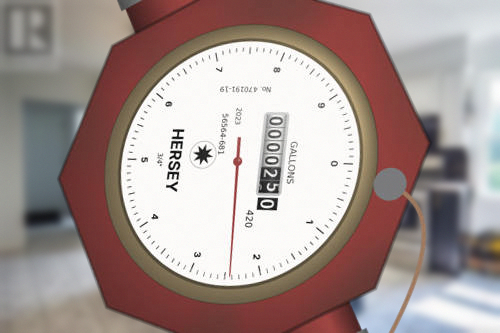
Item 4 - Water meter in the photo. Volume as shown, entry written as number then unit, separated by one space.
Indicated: 252.4 gal
